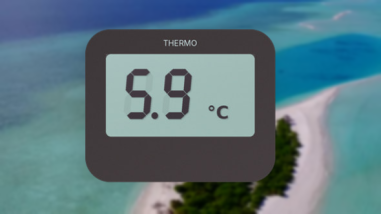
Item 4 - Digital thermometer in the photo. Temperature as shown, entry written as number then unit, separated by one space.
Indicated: 5.9 °C
